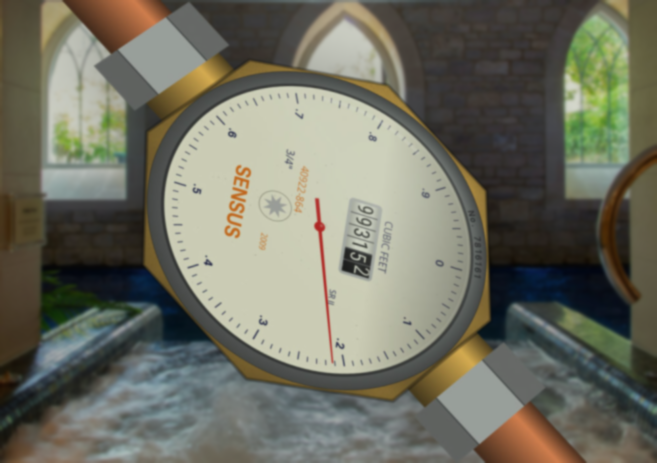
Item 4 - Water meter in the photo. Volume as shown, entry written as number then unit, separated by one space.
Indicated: 993152.21 ft³
